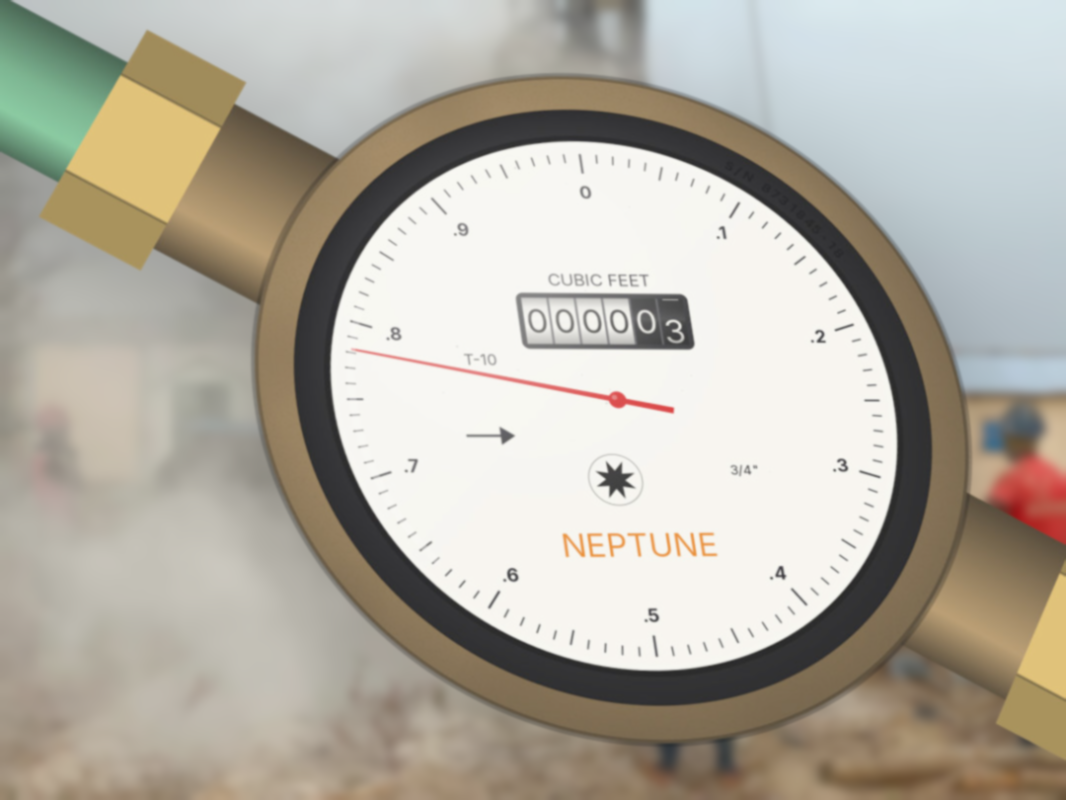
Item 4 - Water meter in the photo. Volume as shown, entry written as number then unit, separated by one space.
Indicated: 2.78 ft³
